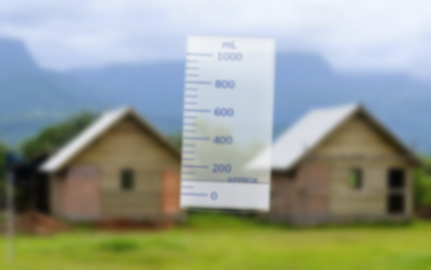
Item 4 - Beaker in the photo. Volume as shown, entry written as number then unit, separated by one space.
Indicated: 100 mL
